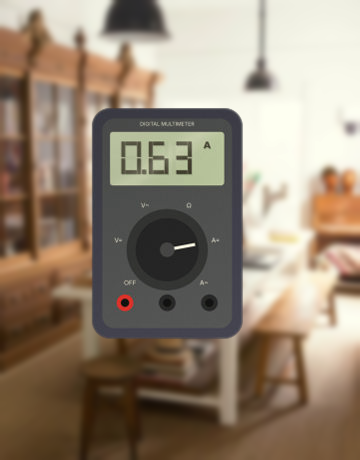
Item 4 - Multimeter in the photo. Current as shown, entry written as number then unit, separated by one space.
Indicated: 0.63 A
